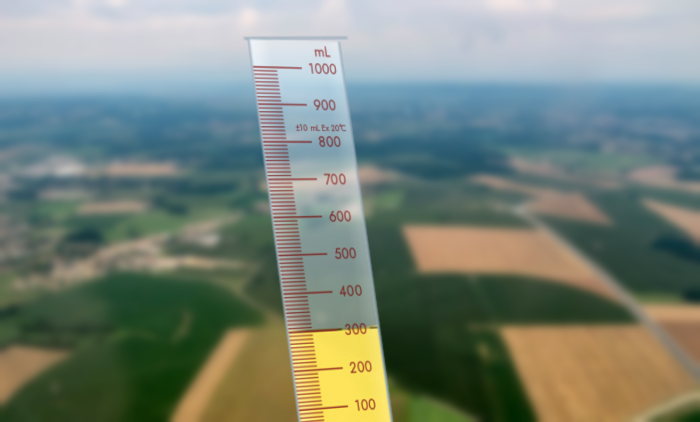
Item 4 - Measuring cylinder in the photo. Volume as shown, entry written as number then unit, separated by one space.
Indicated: 300 mL
